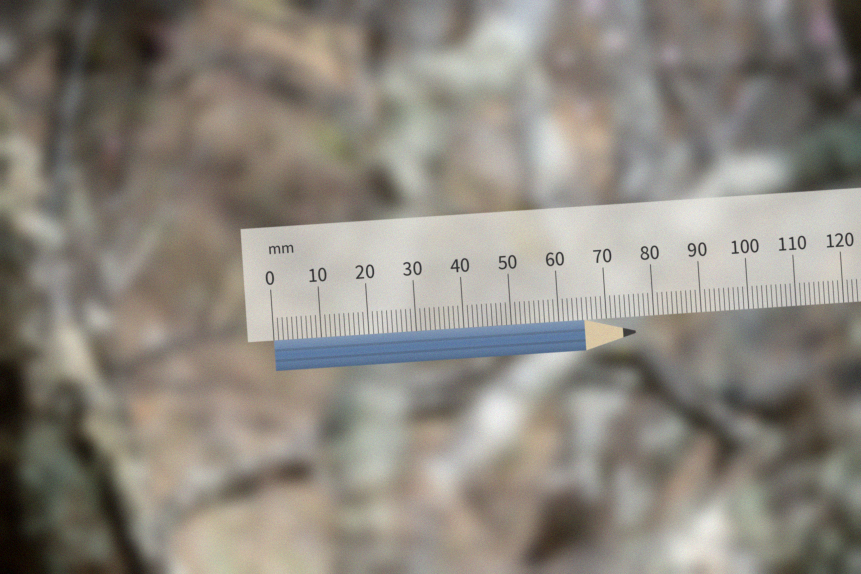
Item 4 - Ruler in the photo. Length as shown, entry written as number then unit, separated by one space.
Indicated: 76 mm
